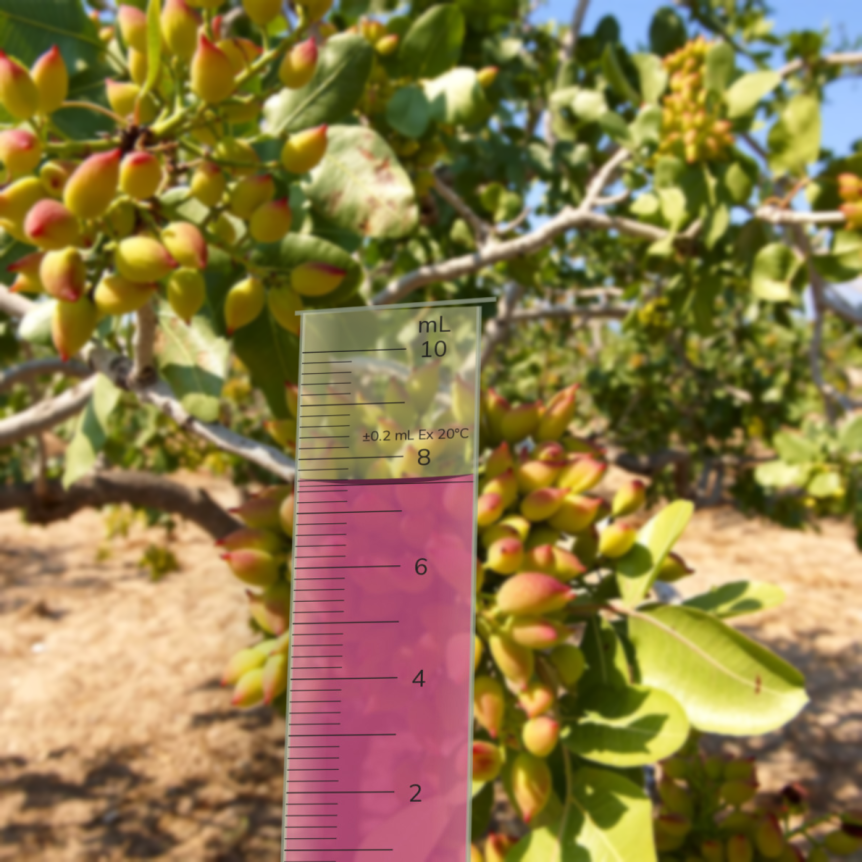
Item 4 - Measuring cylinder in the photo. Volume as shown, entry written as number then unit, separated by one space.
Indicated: 7.5 mL
